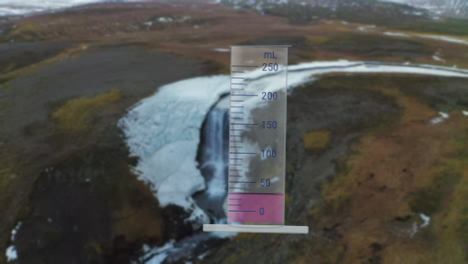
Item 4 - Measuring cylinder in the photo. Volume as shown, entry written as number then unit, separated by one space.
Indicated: 30 mL
